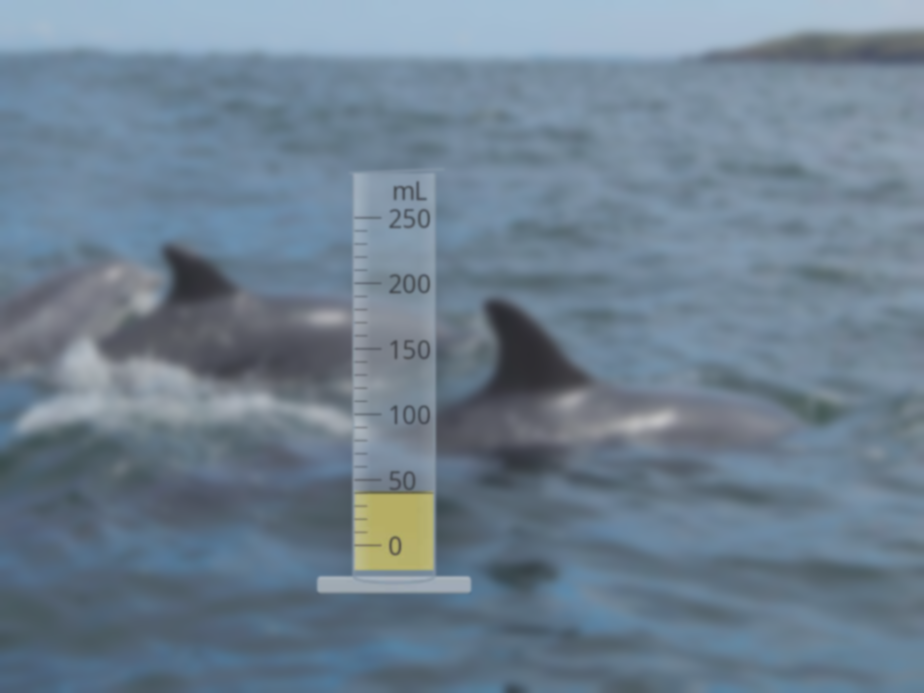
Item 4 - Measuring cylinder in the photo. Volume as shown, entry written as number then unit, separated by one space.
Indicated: 40 mL
